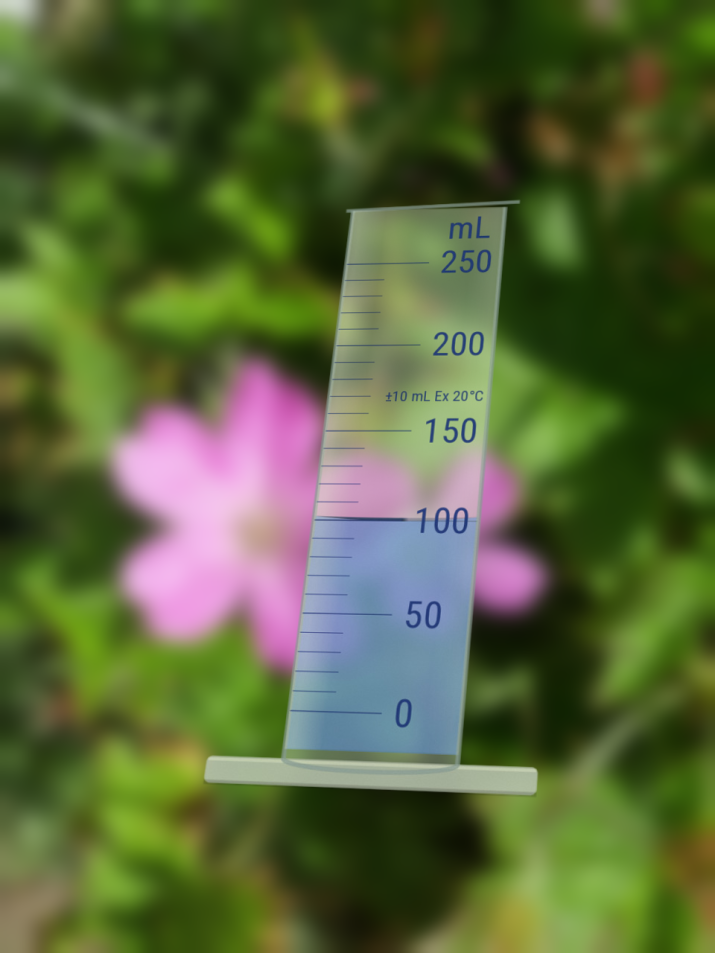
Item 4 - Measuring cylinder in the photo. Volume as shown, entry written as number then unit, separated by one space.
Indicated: 100 mL
